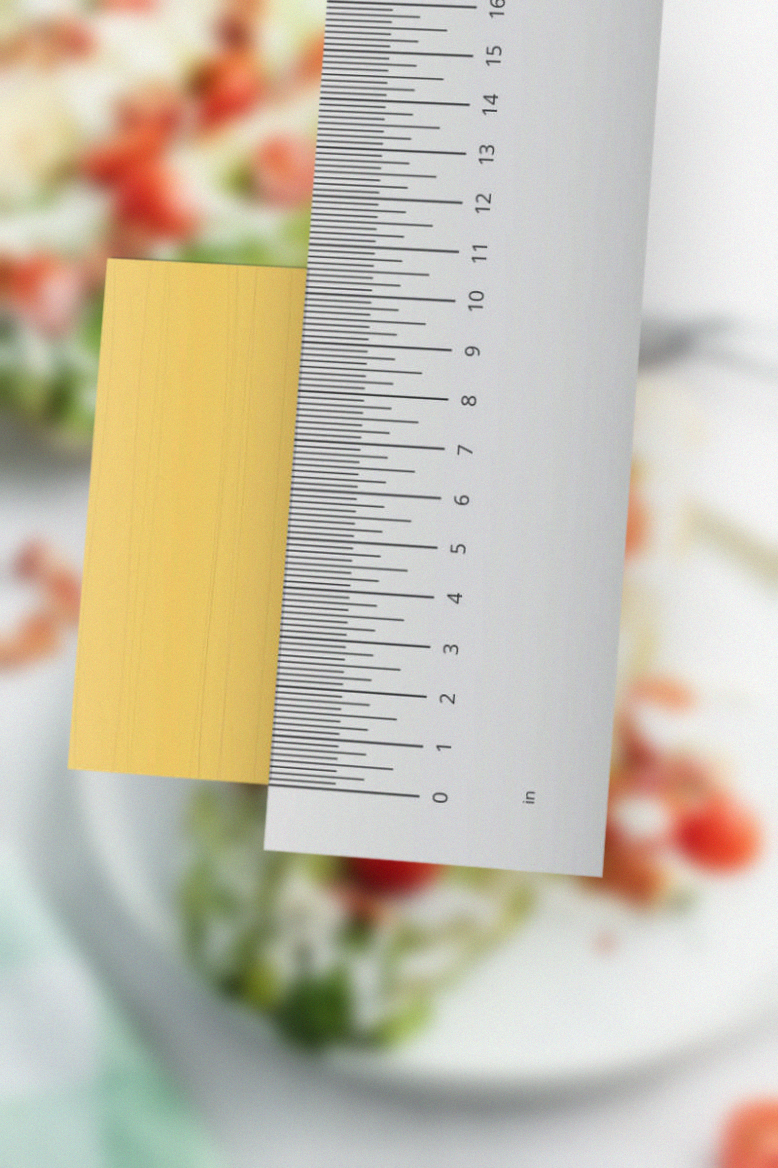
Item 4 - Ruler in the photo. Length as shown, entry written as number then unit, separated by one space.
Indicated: 10.5 in
